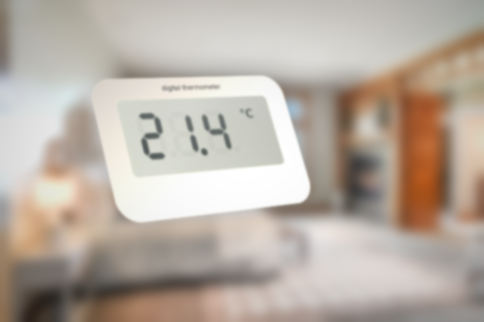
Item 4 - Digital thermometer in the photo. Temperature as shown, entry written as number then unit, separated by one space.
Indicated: 21.4 °C
